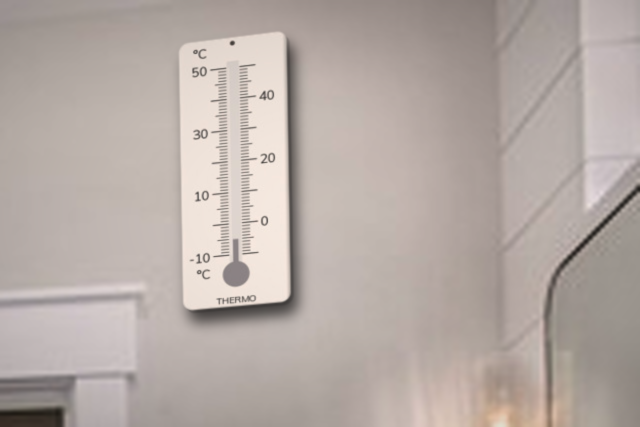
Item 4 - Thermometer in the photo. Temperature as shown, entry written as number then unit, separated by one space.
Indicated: -5 °C
